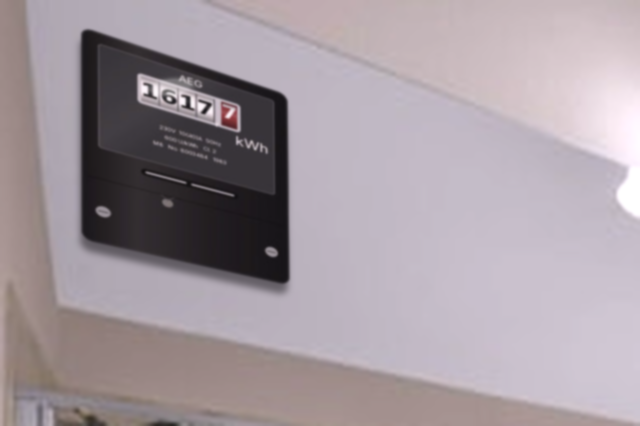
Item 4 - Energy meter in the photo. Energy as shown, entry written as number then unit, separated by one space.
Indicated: 1617.7 kWh
